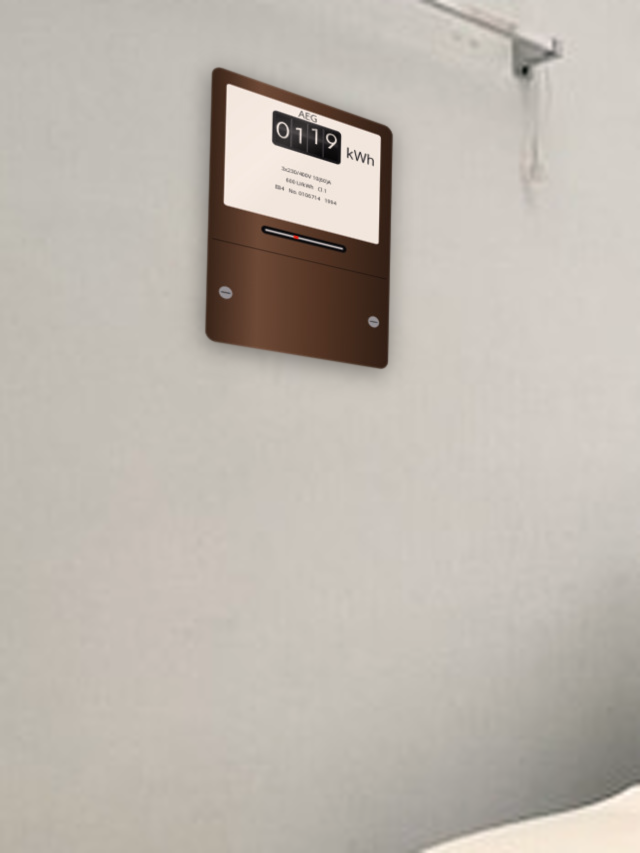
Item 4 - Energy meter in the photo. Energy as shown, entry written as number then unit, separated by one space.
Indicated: 119 kWh
